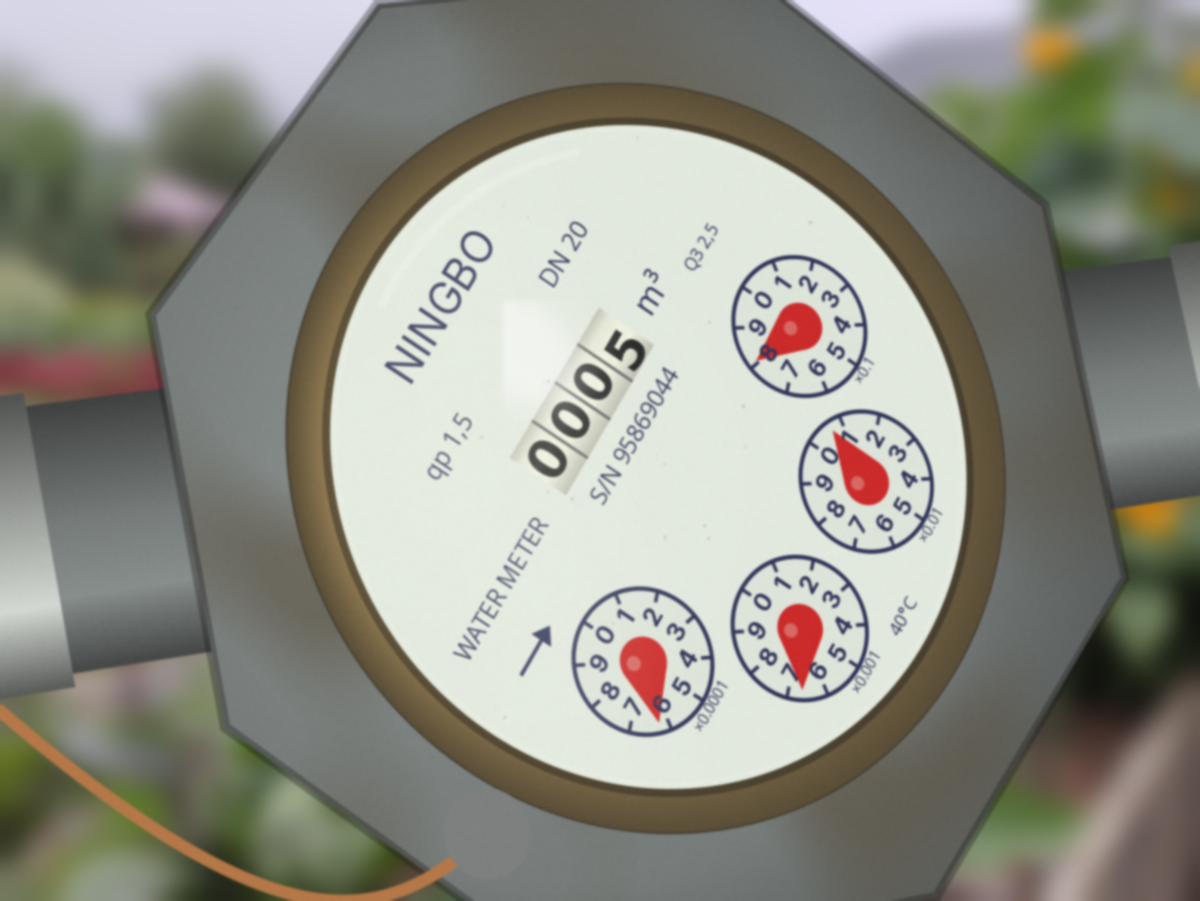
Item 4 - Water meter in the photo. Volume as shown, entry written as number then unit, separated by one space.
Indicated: 4.8066 m³
